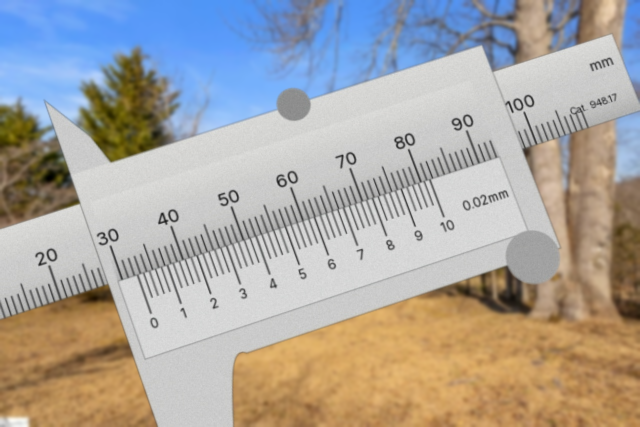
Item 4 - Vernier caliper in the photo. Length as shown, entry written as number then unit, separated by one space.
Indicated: 32.5 mm
